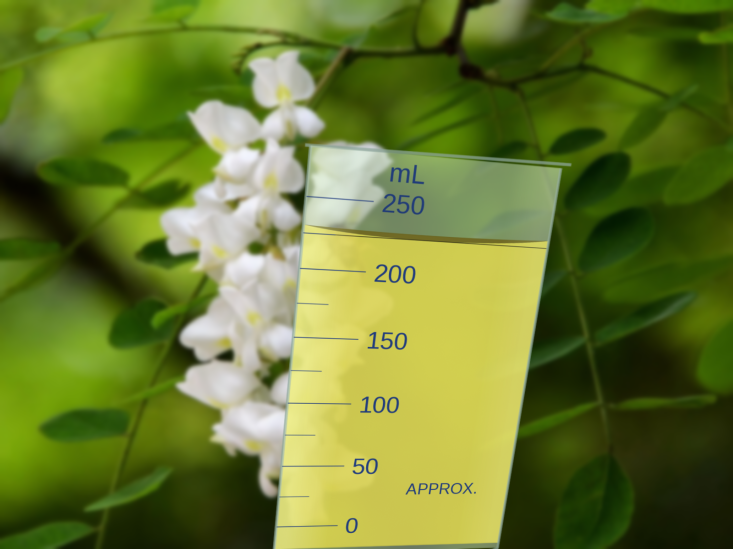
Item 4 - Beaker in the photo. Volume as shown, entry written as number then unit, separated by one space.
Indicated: 225 mL
